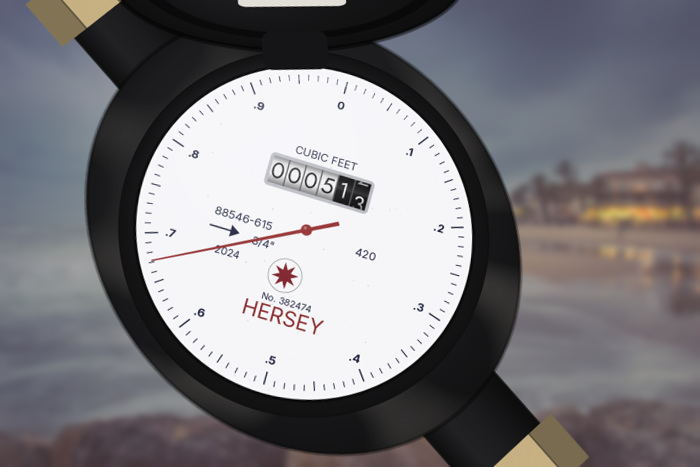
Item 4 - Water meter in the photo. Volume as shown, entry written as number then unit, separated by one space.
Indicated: 512.67 ft³
